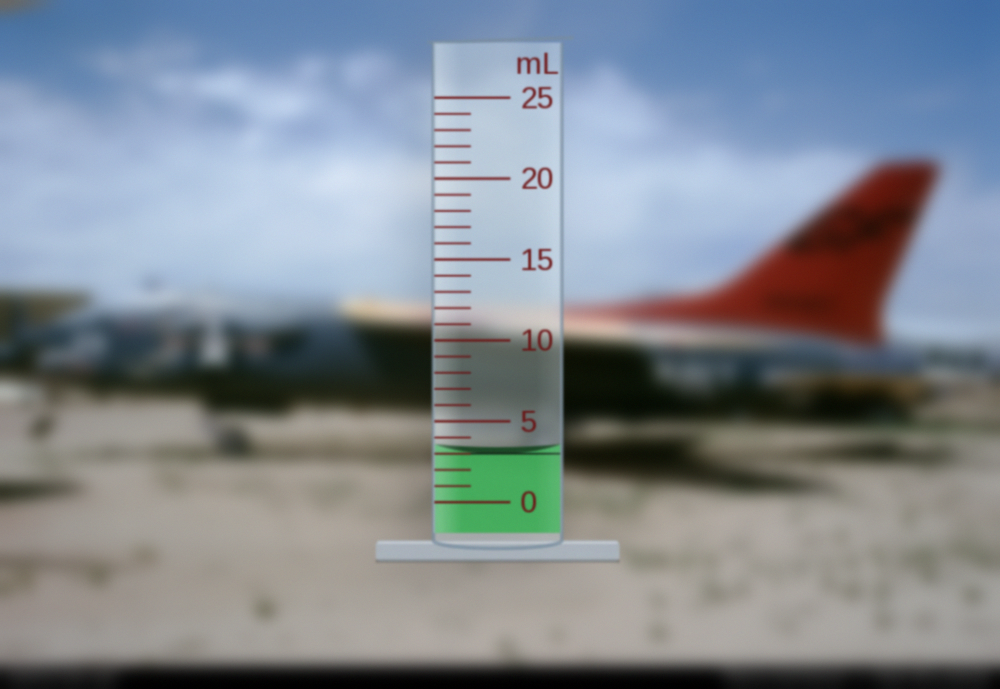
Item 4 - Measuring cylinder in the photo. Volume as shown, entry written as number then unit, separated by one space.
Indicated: 3 mL
